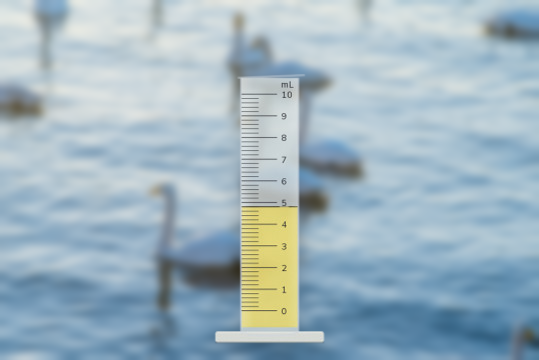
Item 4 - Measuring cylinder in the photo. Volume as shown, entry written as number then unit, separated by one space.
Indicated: 4.8 mL
